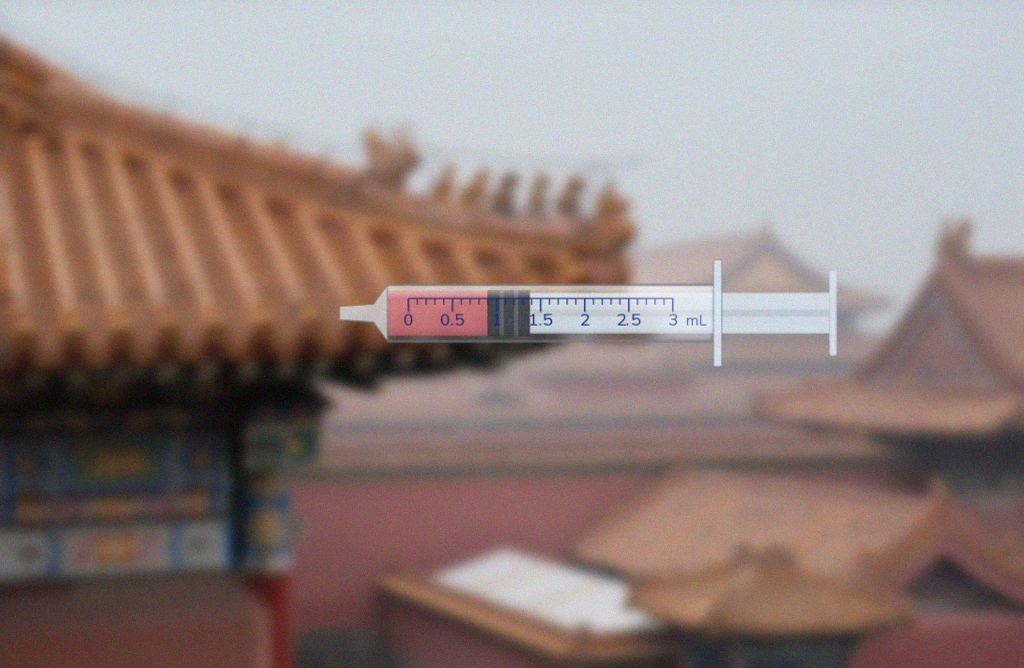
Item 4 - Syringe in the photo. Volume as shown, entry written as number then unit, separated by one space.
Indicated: 0.9 mL
